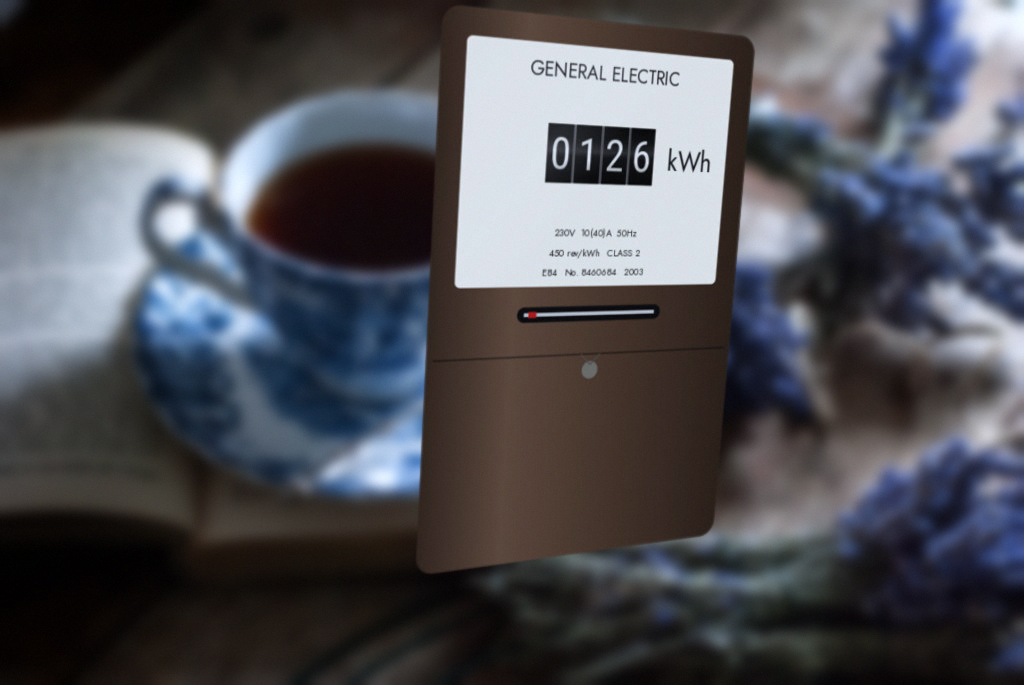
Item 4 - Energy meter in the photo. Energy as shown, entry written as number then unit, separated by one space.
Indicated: 126 kWh
